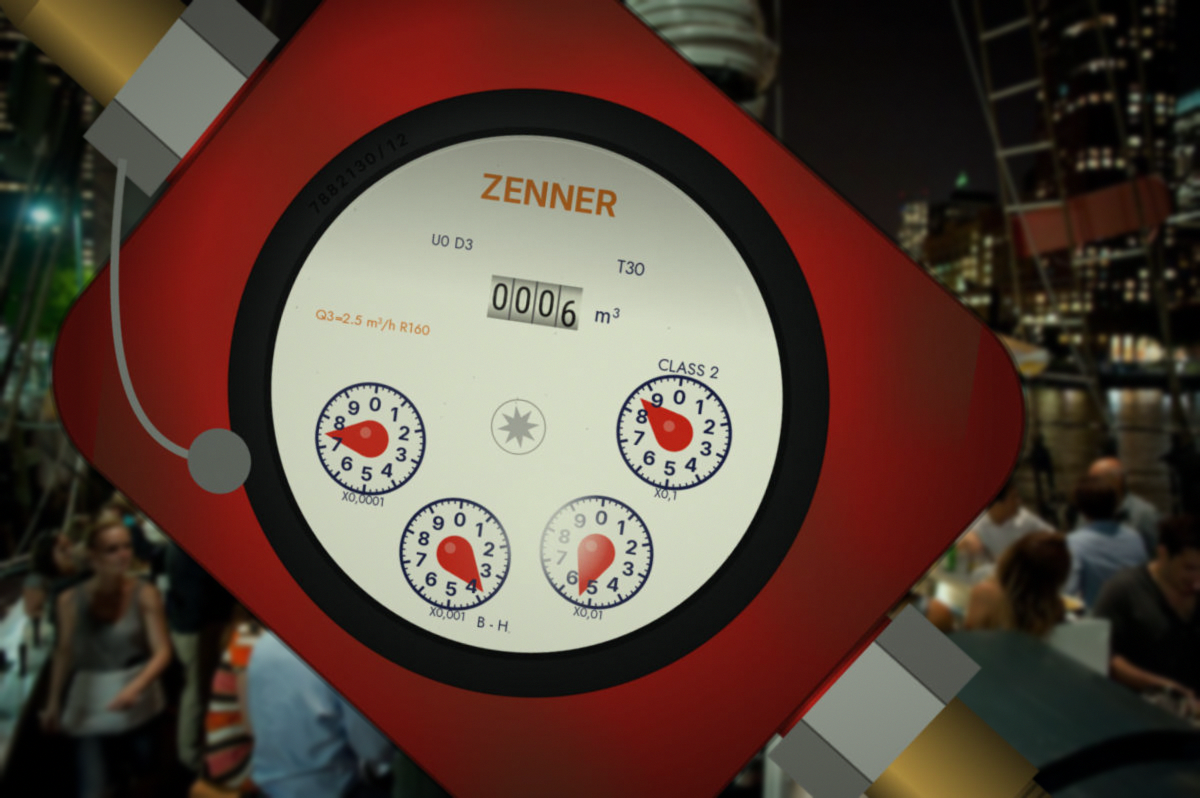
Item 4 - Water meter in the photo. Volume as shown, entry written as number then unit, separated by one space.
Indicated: 5.8537 m³
